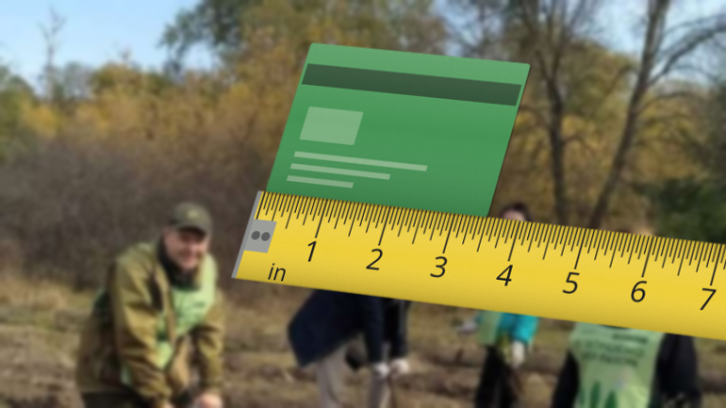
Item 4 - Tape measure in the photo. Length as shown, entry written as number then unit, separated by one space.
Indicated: 3.5 in
